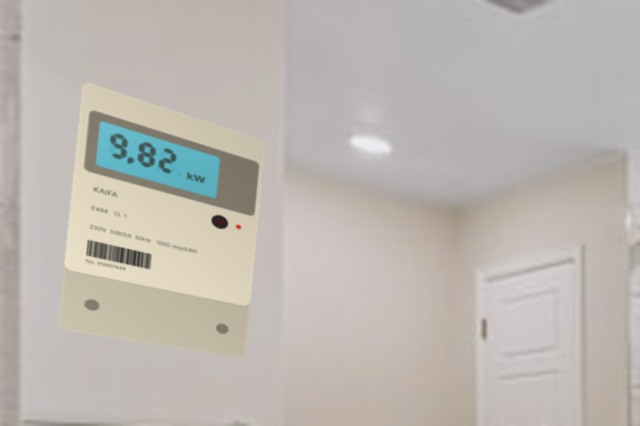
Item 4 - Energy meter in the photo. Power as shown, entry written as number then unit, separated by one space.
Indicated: 9.82 kW
